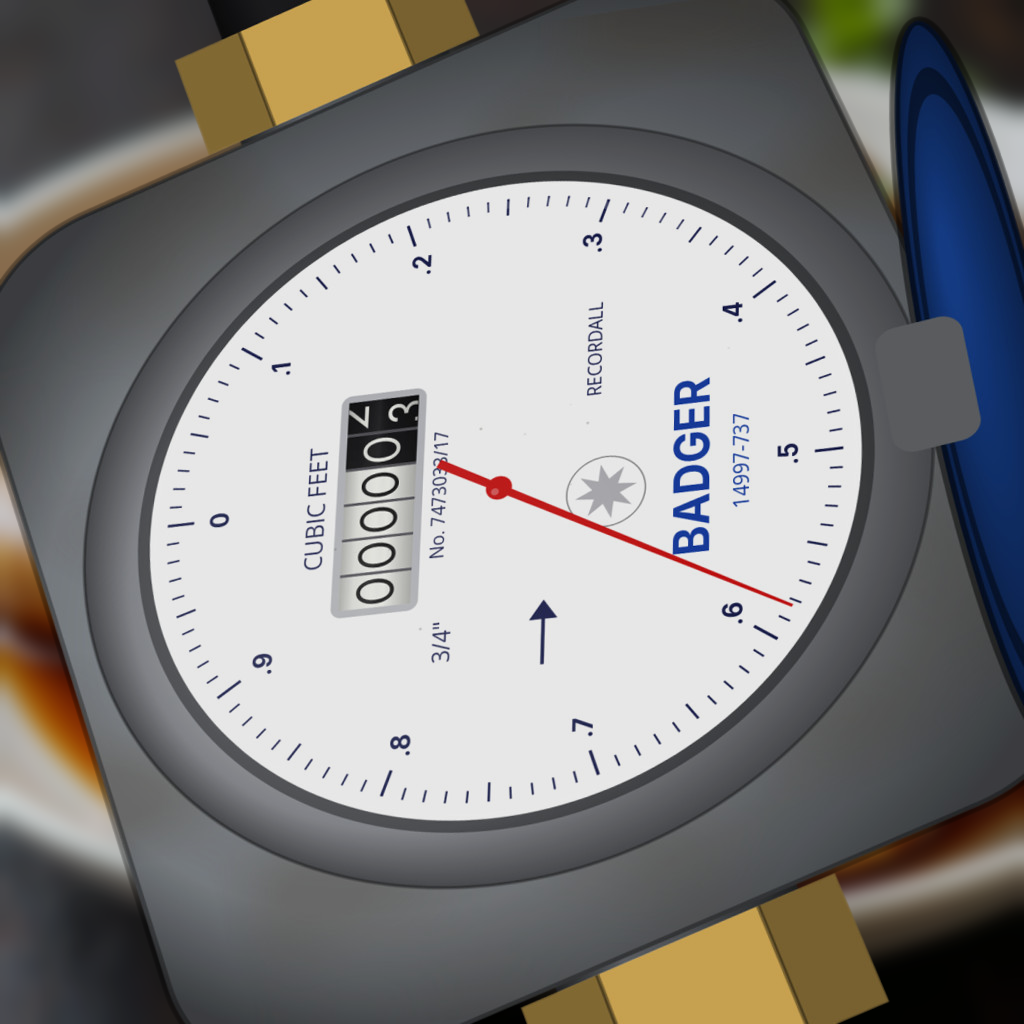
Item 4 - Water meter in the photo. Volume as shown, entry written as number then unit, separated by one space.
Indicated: 2.58 ft³
